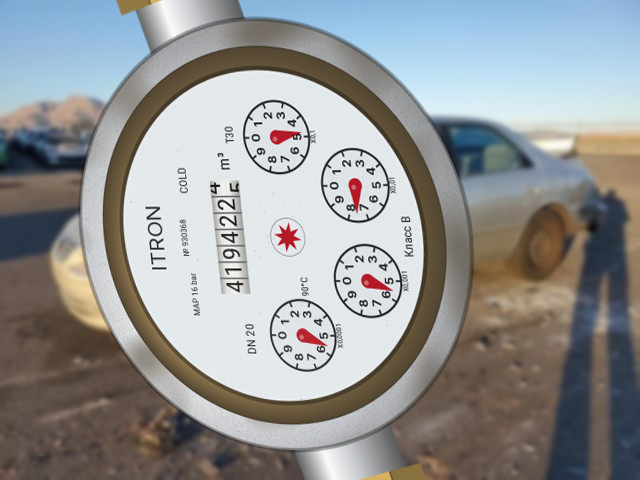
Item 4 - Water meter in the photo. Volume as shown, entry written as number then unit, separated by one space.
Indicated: 4194224.4755 m³
